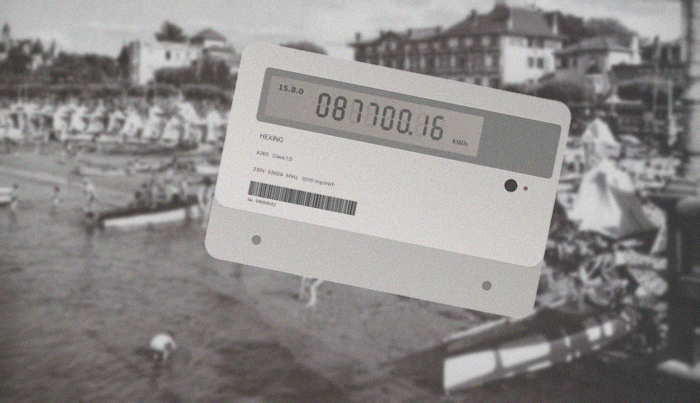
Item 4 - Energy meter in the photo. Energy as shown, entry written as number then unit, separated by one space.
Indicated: 87700.16 kWh
